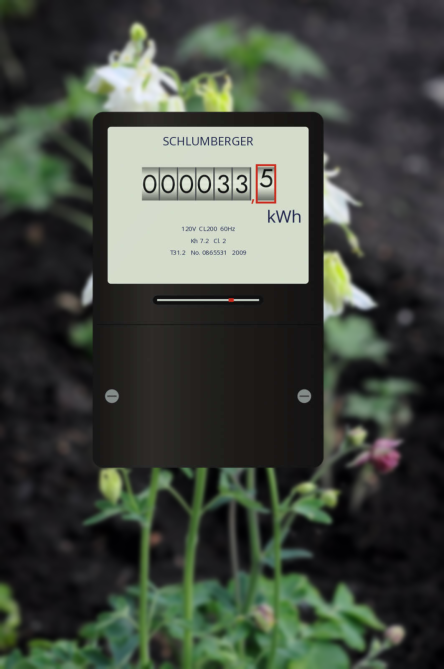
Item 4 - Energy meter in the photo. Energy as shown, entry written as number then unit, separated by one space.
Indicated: 33.5 kWh
